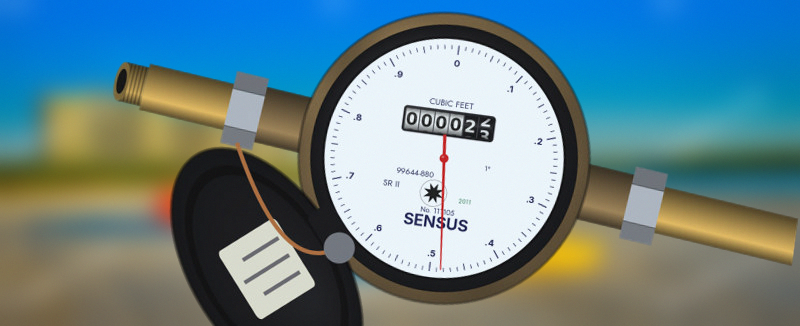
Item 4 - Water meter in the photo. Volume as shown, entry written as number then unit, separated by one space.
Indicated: 22.48 ft³
